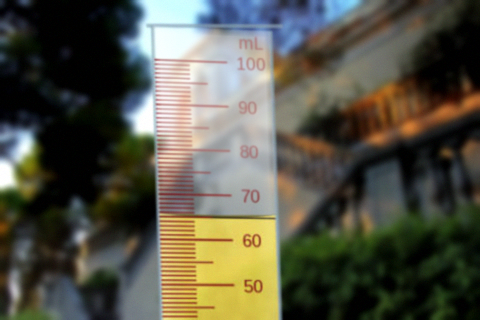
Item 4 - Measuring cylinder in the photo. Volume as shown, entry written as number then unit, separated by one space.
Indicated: 65 mL
